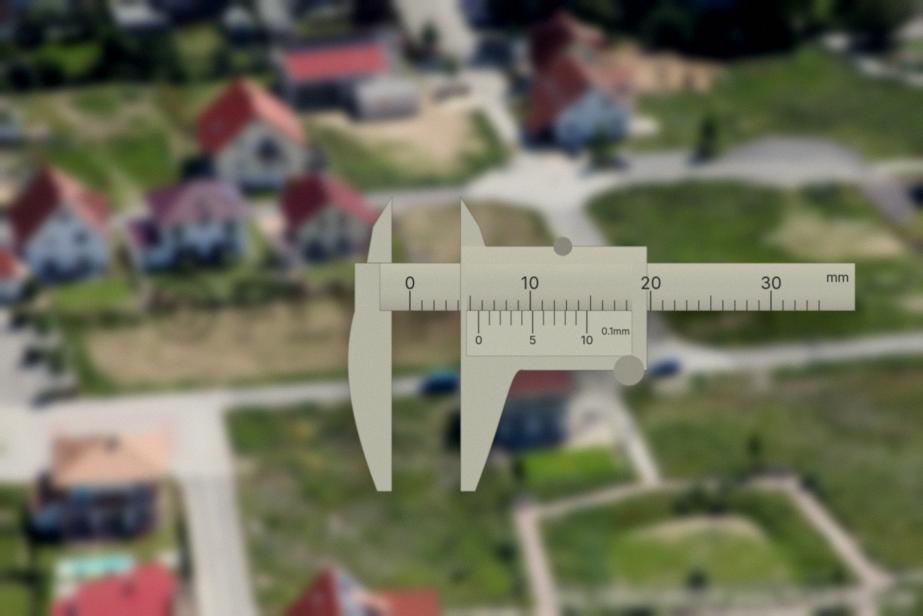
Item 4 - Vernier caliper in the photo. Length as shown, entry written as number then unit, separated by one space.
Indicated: 5.7 mm
